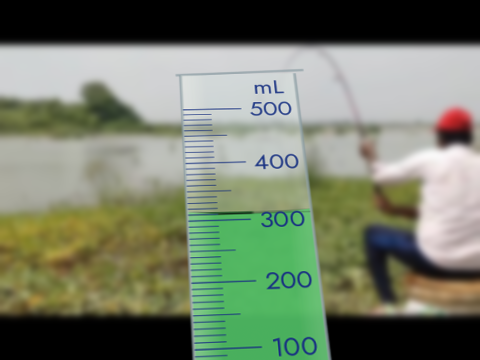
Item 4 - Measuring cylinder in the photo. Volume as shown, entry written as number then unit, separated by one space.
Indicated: 310 mL
